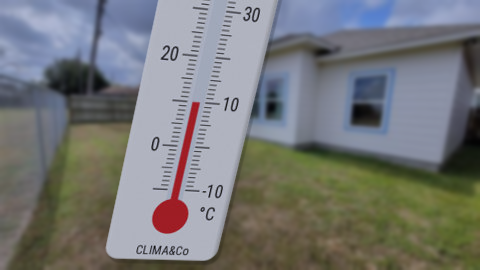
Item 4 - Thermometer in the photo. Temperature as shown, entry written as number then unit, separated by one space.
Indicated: 10 °C
